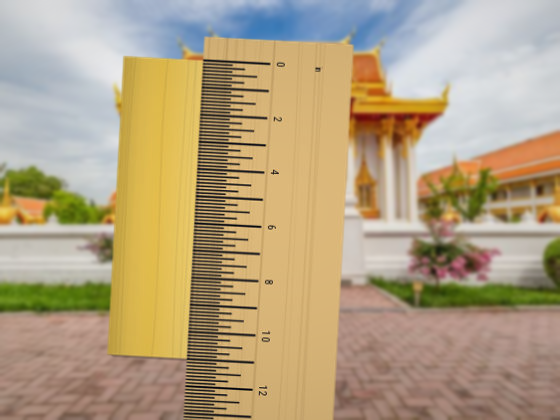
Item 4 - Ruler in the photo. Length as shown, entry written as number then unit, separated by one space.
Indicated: 11 in
